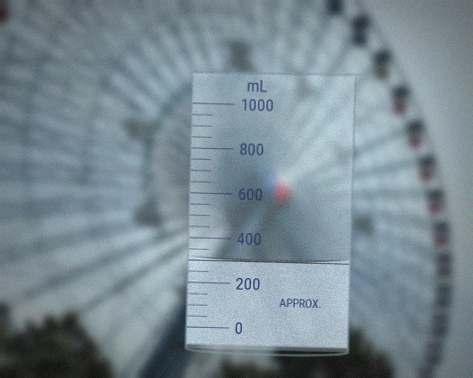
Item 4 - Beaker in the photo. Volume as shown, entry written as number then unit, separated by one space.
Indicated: 300 mL
